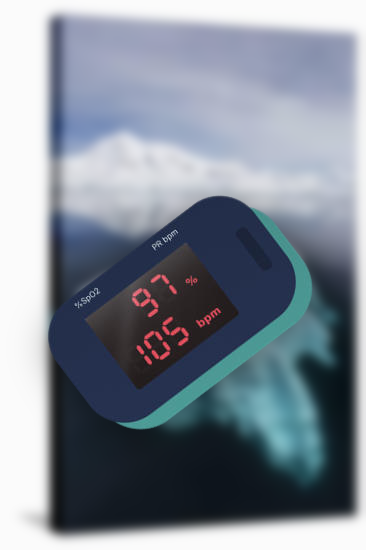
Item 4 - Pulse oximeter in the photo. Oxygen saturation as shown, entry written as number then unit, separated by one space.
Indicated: 97 %
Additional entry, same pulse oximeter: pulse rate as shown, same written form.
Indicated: 105 bpm
